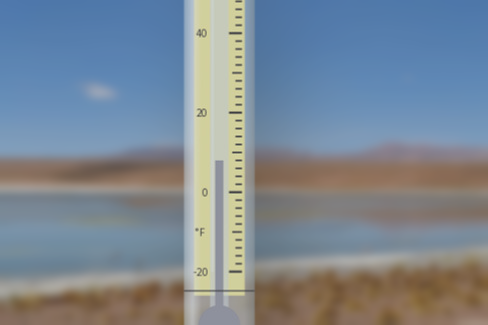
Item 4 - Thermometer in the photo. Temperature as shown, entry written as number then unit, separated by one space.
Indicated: 8 °F
